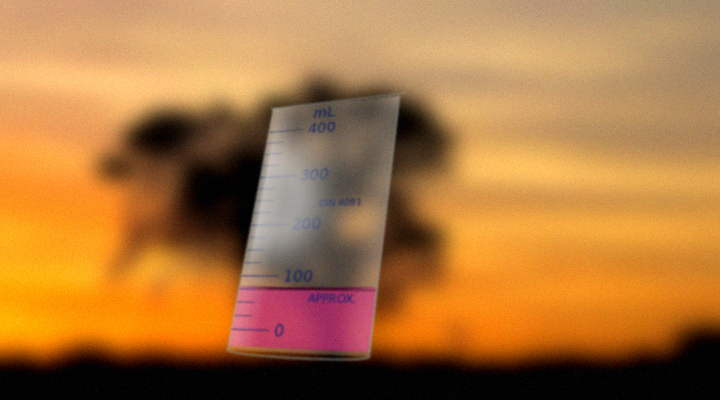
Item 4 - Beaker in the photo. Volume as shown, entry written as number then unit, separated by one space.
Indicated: 75 mL
